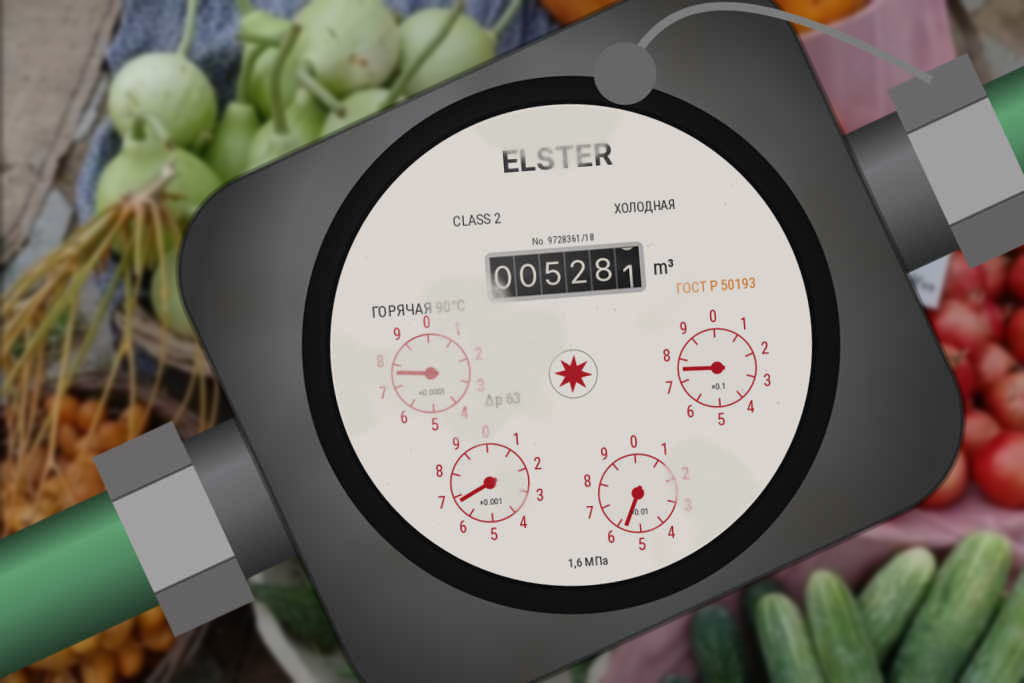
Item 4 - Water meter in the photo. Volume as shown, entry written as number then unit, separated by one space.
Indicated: 5280.7567 m³
